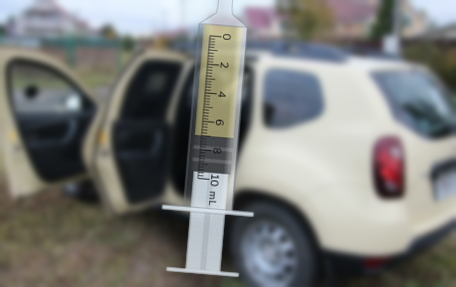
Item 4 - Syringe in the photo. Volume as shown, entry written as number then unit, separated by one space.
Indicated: 7 mL
